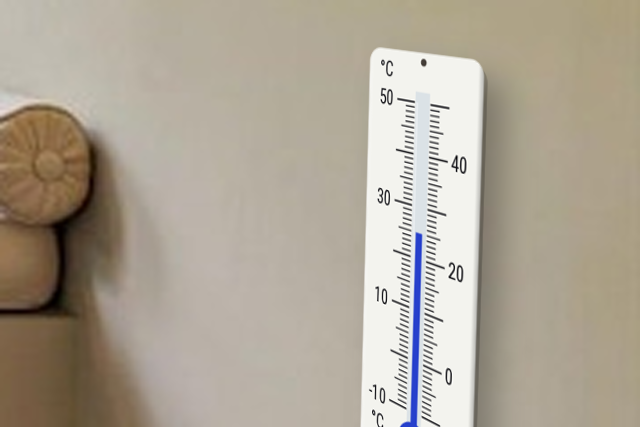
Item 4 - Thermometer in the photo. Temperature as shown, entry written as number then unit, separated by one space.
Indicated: 25 °C
